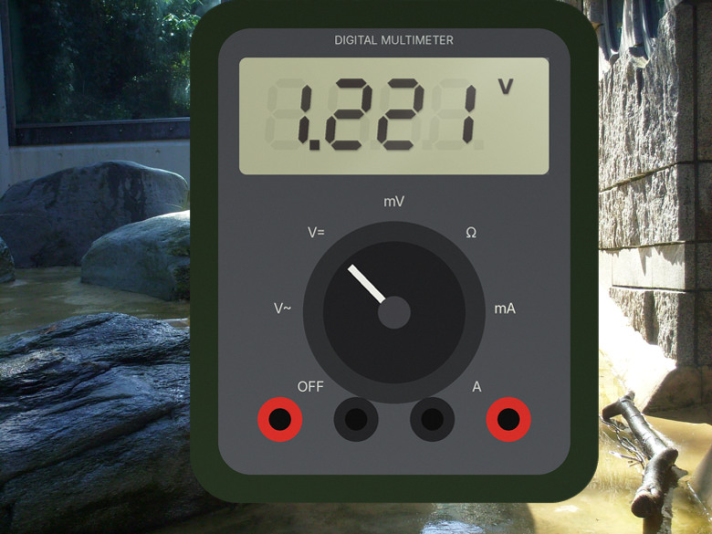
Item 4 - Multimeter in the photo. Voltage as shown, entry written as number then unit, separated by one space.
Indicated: 1.221 V
